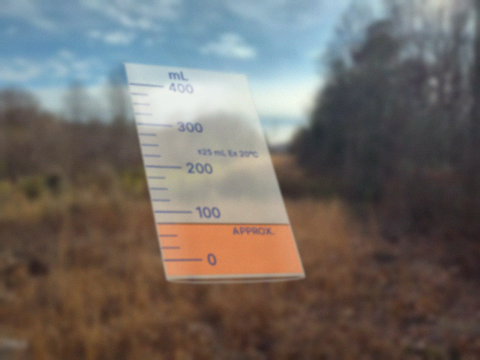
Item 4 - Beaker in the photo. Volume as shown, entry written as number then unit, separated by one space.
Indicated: 75 mL
